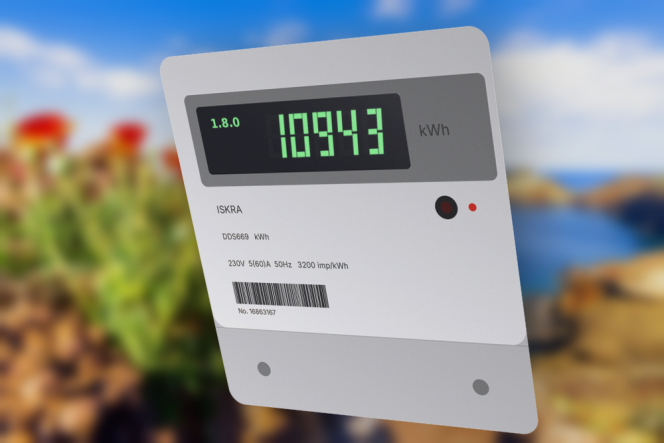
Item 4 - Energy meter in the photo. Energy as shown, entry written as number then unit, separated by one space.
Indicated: 10943 kWh
